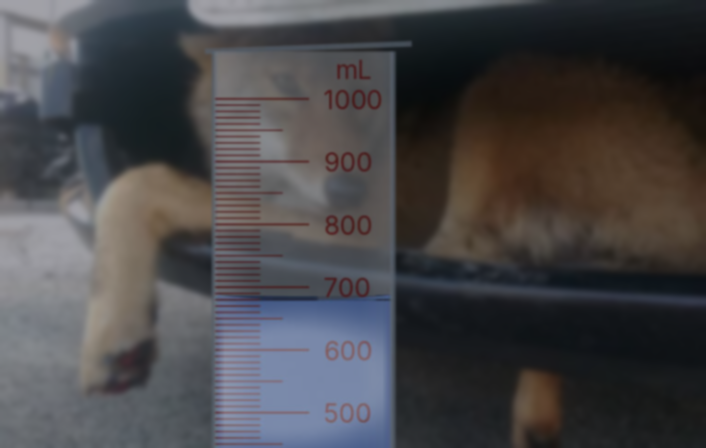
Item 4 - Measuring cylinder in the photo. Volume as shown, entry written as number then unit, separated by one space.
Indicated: 680 mL
